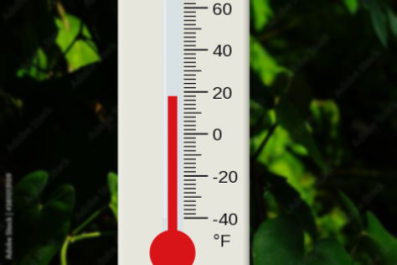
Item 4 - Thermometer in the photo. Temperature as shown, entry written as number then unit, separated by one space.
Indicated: 18 °F
